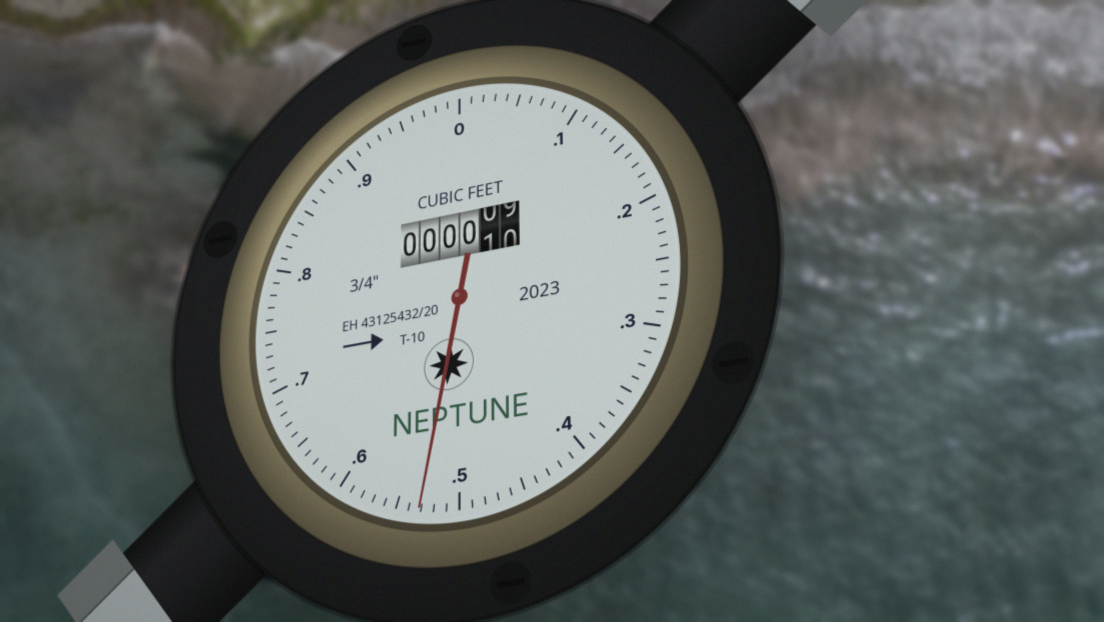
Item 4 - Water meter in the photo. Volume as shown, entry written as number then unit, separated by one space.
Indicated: 9.53 ft³
